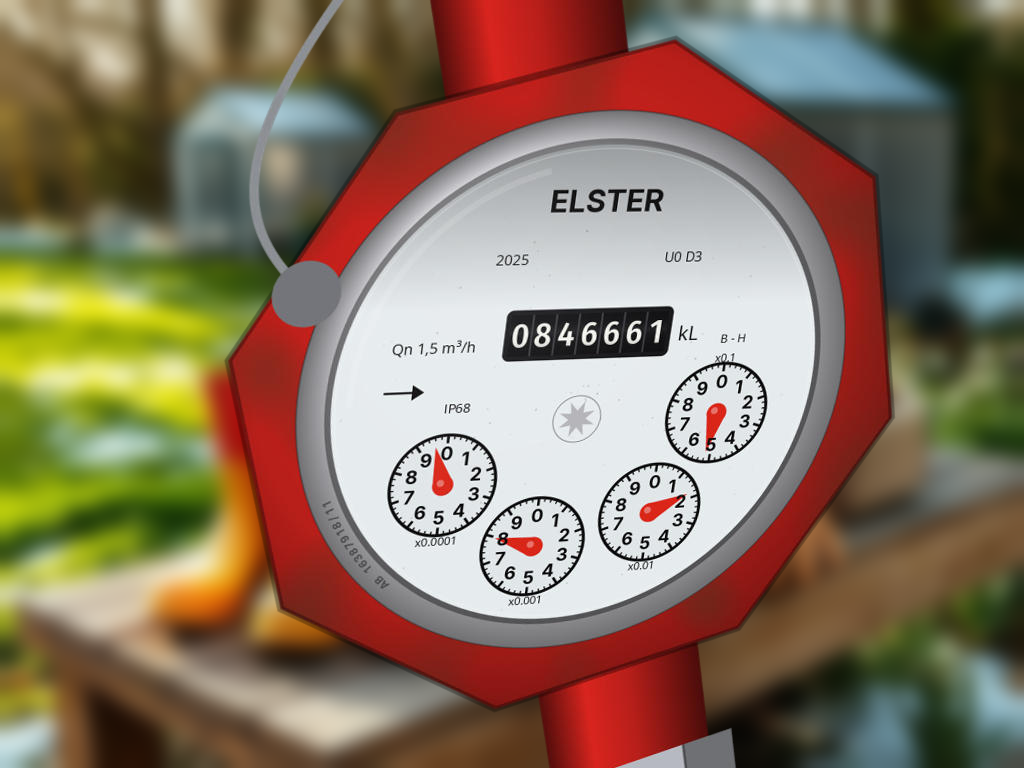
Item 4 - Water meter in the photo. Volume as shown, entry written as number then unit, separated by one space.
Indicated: 846661.5179 kL
